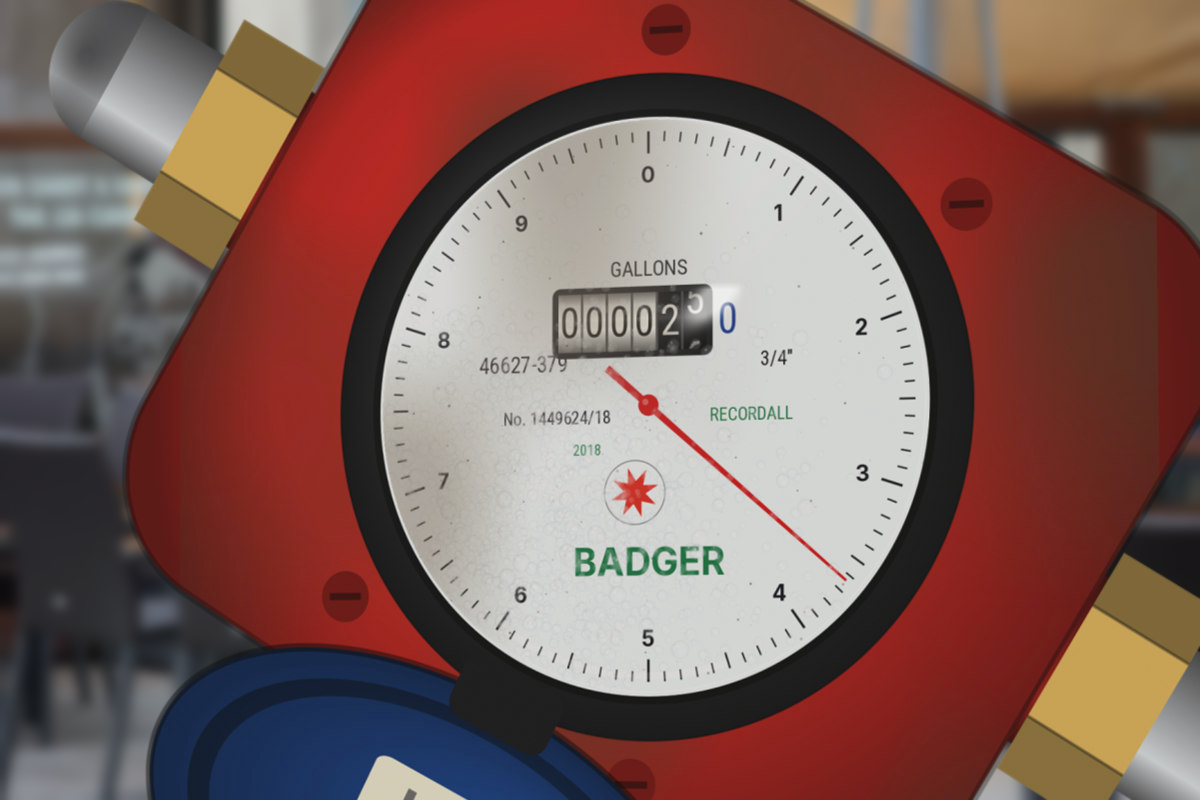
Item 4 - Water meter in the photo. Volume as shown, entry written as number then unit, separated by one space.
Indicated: 253.6 gal
